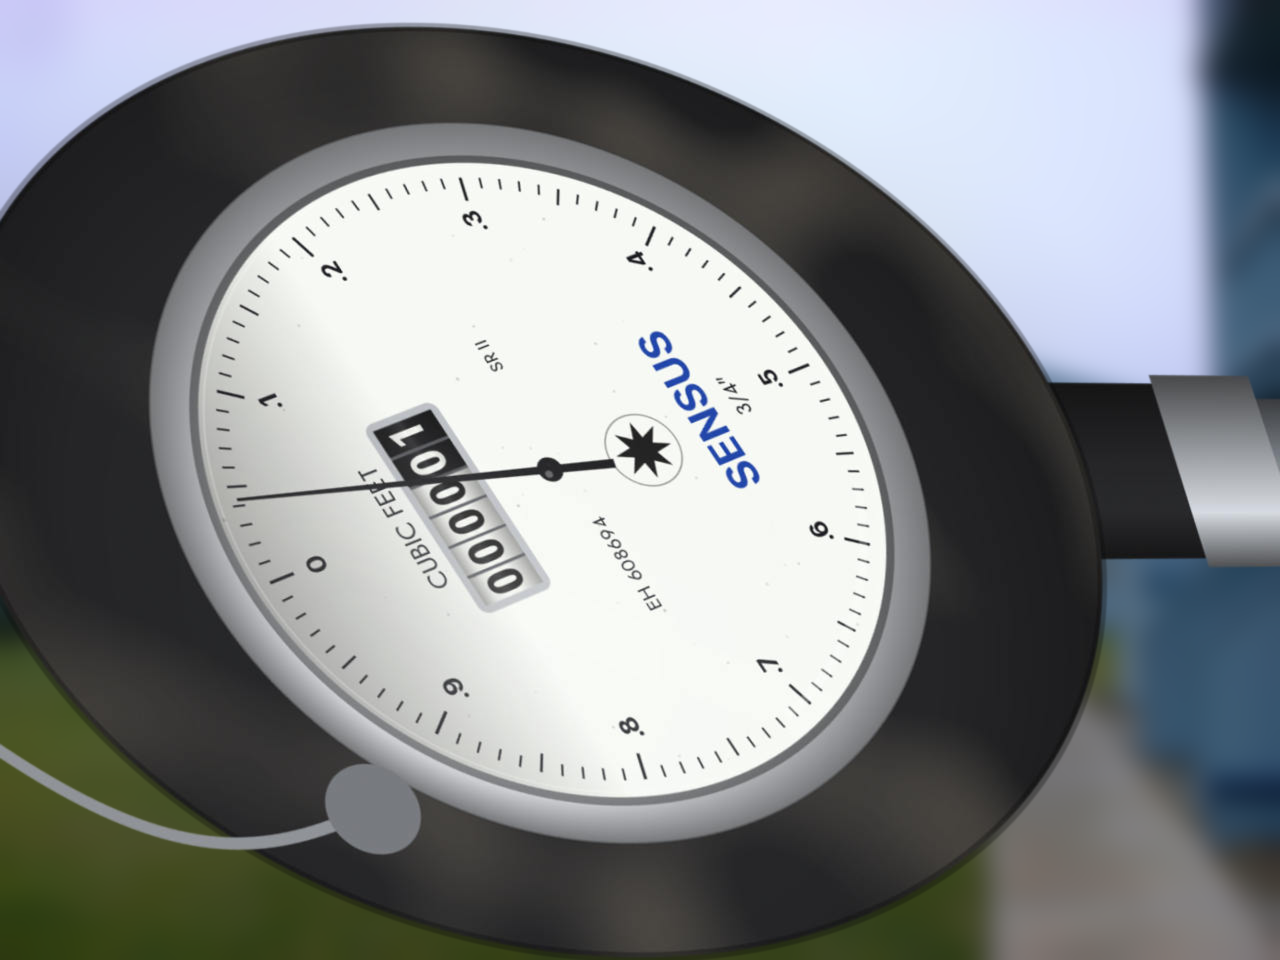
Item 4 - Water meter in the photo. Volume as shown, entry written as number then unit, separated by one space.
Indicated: 1.04 ft³
